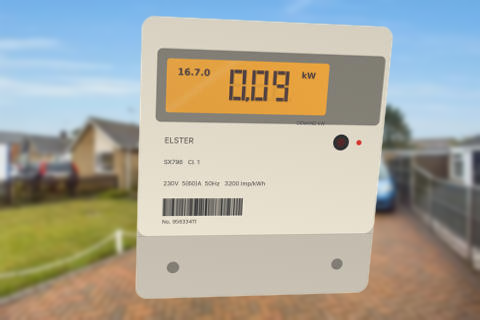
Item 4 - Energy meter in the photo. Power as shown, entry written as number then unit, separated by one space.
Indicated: 0.09 kW
